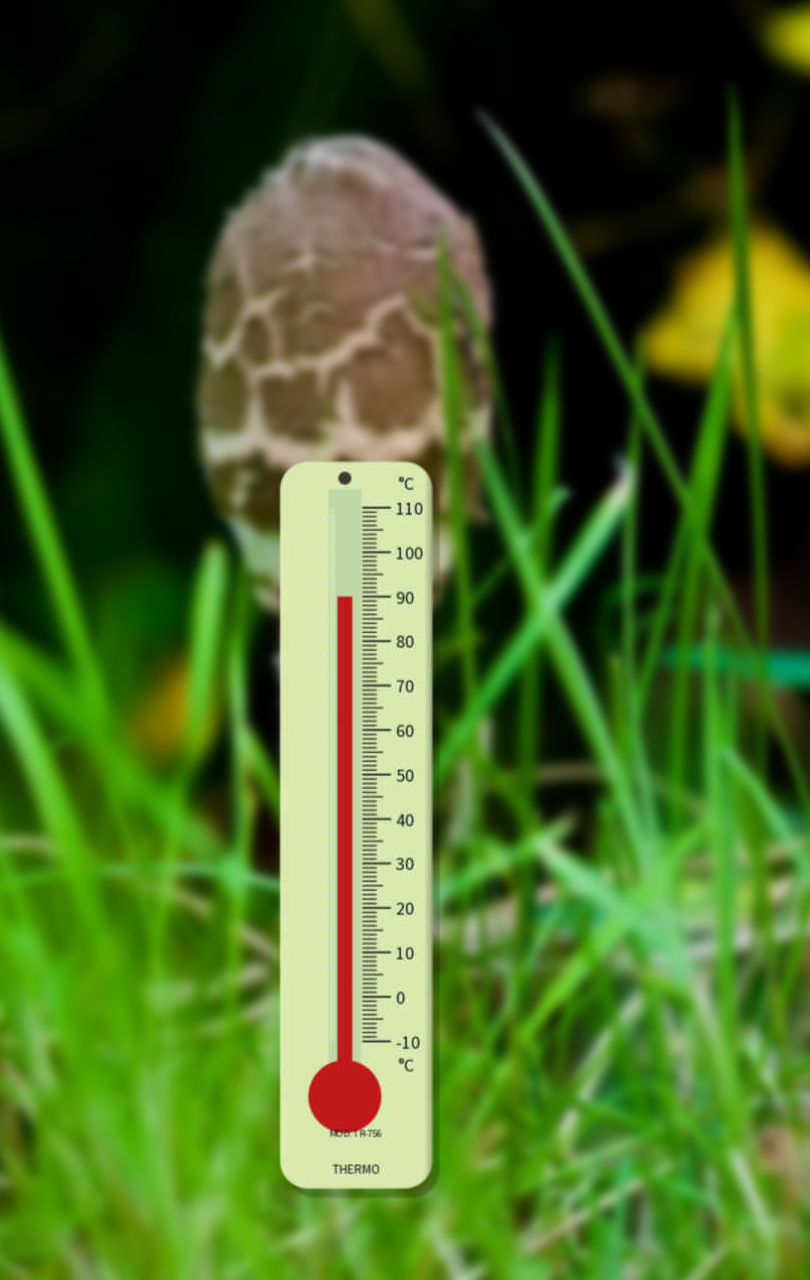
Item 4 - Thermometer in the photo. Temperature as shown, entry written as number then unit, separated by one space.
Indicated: 90 °C
